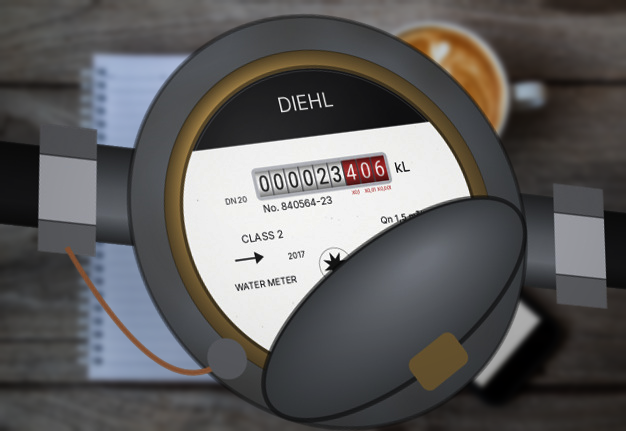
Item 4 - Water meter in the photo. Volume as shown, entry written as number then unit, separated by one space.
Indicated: 23.406 kL
